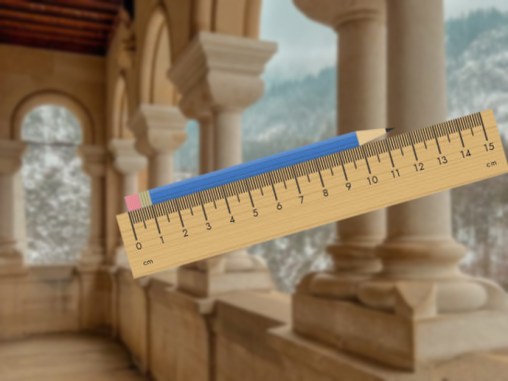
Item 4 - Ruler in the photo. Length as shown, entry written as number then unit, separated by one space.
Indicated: 11.5 cm
